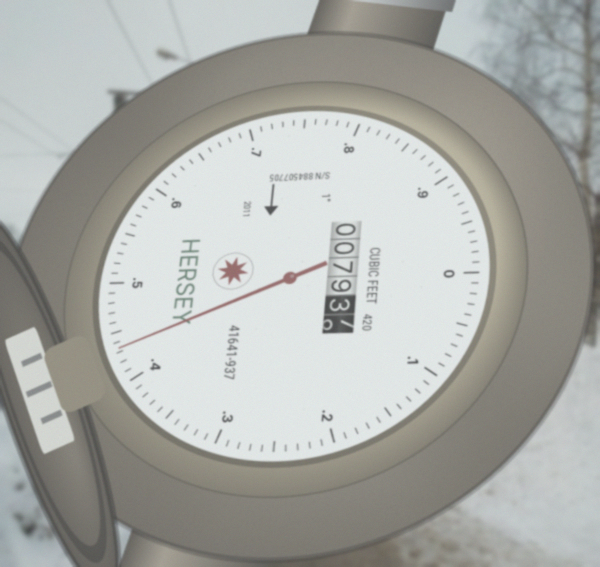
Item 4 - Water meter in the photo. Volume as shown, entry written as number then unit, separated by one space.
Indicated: 7937.43 ft³
